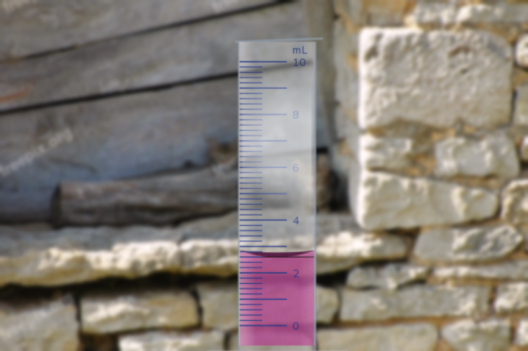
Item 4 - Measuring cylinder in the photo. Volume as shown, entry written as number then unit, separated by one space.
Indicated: 2.6 mL
